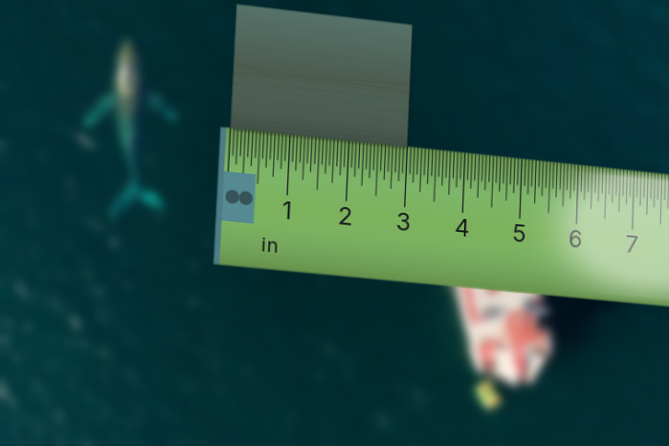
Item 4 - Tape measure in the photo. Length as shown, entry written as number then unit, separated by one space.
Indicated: 3 in
